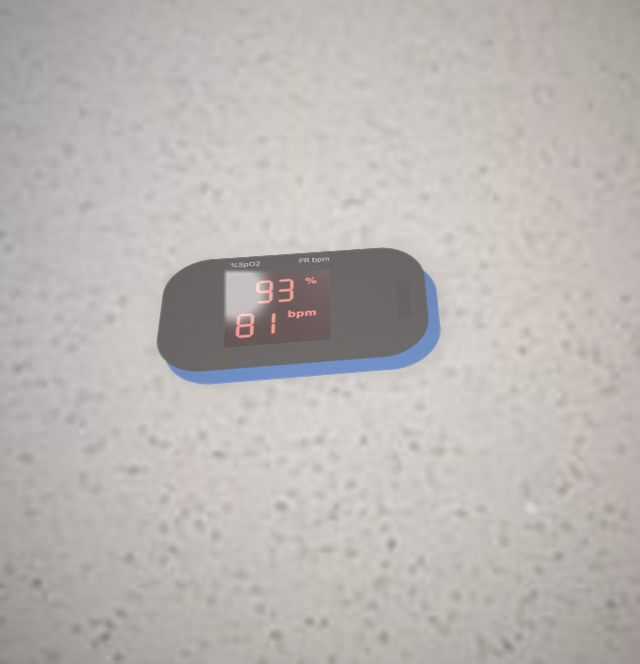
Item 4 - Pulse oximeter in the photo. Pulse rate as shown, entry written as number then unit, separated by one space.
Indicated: 81 bpm
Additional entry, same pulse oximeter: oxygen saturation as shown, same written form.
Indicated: 93 %
